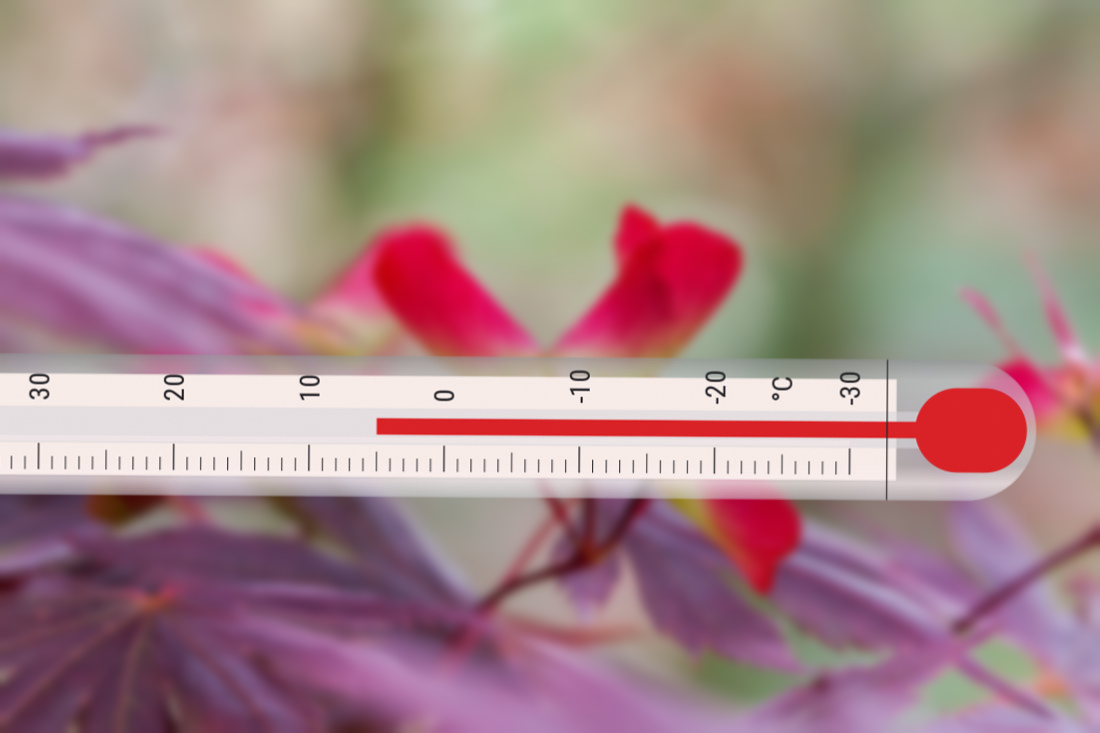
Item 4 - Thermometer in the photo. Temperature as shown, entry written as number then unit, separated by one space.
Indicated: 5 °C
